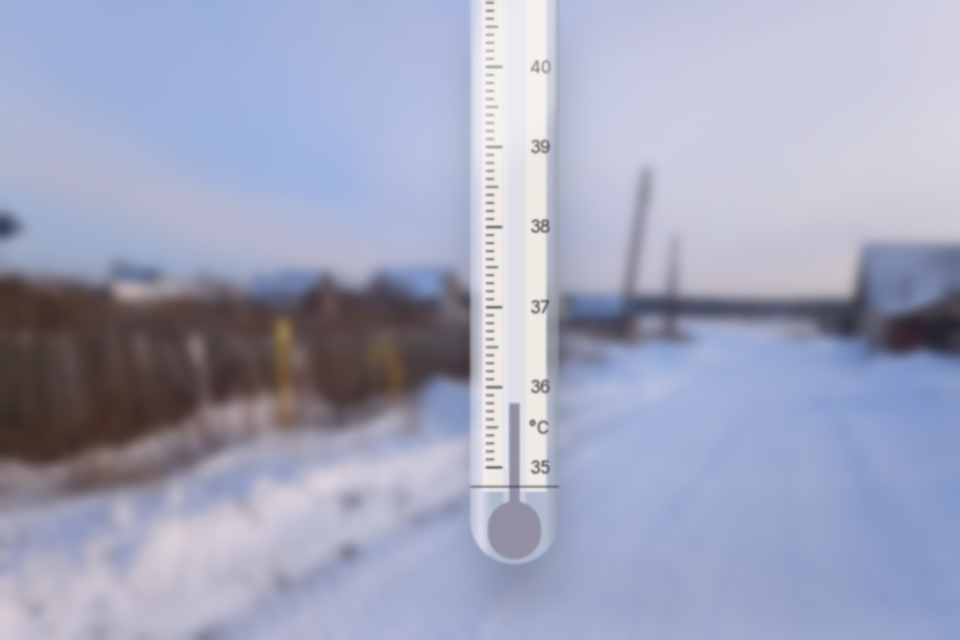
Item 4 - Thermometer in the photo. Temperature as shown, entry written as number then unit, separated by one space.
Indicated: 35.8 °C
